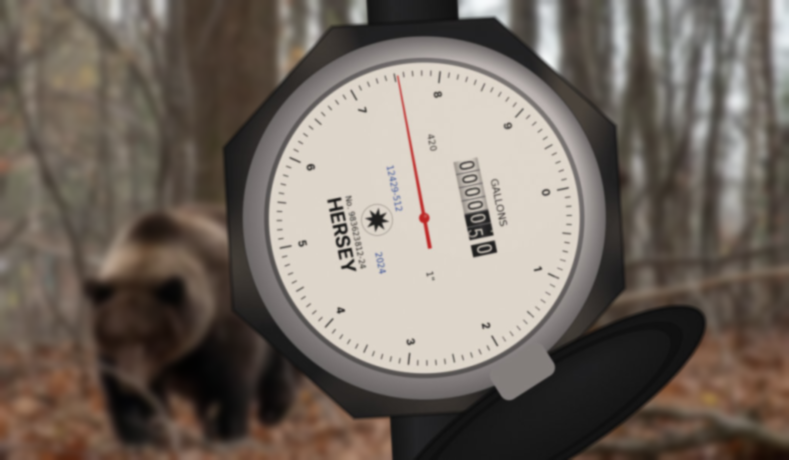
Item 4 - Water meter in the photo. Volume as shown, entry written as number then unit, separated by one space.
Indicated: 47.5 gal
